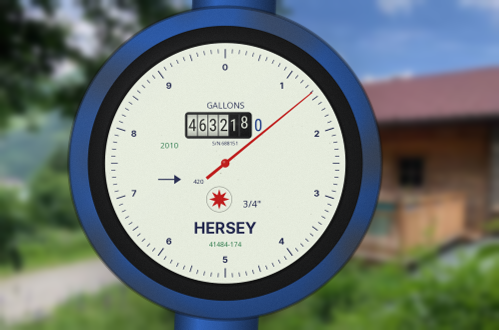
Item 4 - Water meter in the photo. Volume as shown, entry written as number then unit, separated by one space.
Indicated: 4632181.4 gal
